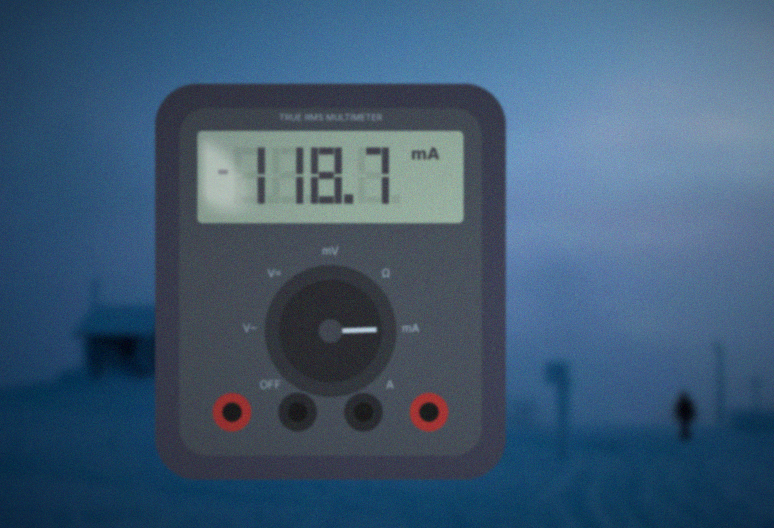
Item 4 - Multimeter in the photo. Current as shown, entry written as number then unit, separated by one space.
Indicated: -118.7 mA
